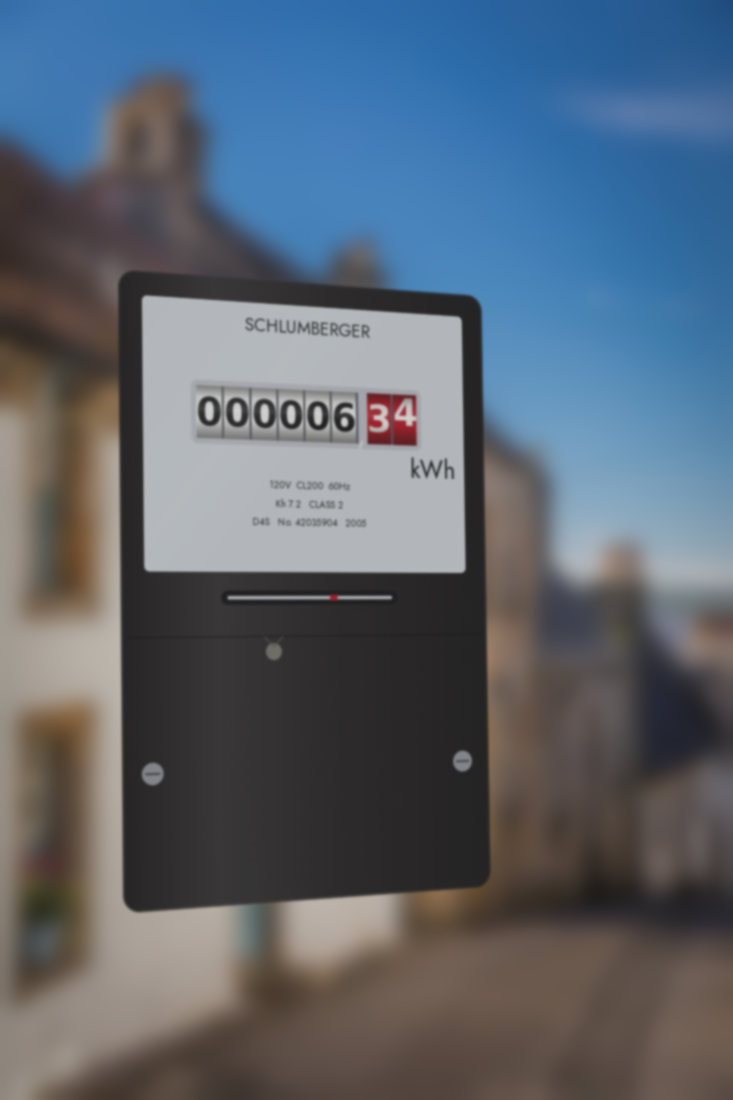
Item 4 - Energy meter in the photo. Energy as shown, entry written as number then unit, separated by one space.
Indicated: 6.34 kWh
